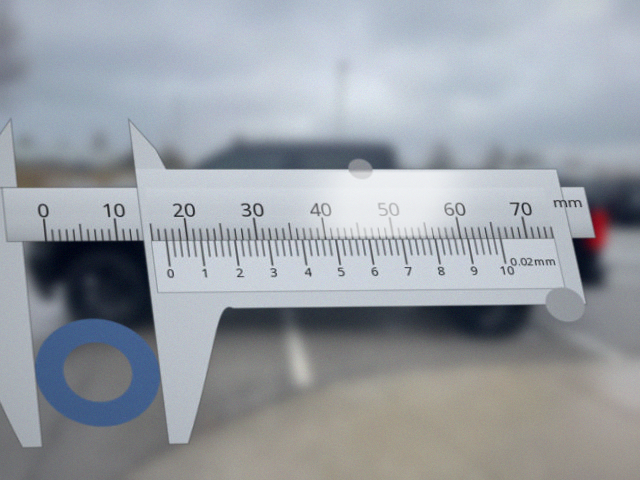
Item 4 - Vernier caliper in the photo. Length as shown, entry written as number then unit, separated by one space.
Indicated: 17.0 mm
